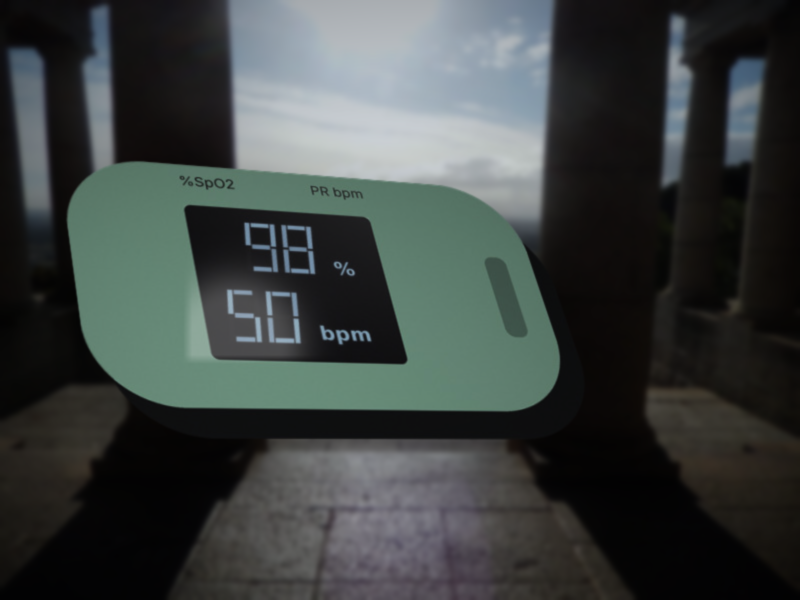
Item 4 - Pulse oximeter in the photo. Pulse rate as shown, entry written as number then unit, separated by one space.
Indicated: 50 bpm
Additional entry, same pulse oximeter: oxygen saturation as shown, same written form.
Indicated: 98 %
